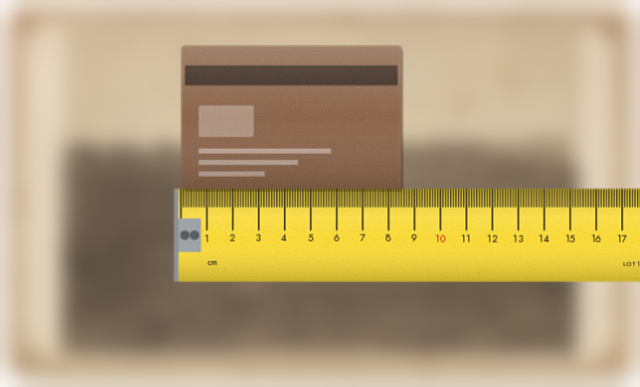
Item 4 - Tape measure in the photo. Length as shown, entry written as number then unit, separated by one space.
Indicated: 8.5 cm
